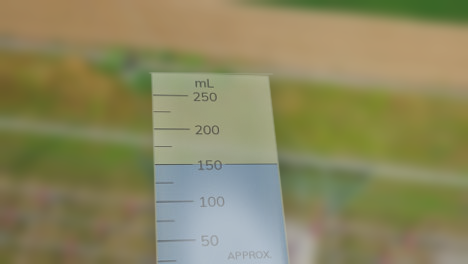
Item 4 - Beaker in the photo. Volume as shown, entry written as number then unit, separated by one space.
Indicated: 150 mL
